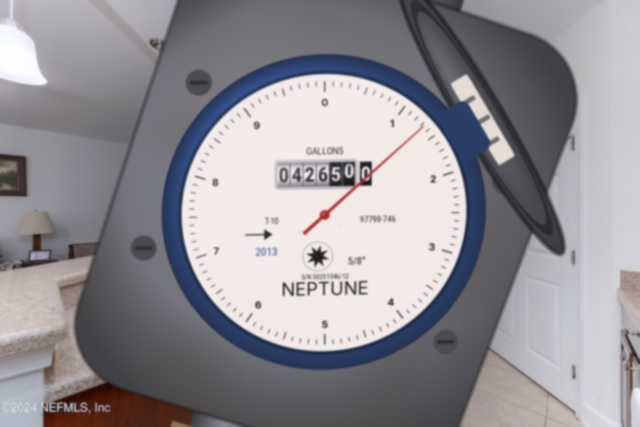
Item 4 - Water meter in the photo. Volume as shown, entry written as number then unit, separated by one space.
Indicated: 426501.3 gal
